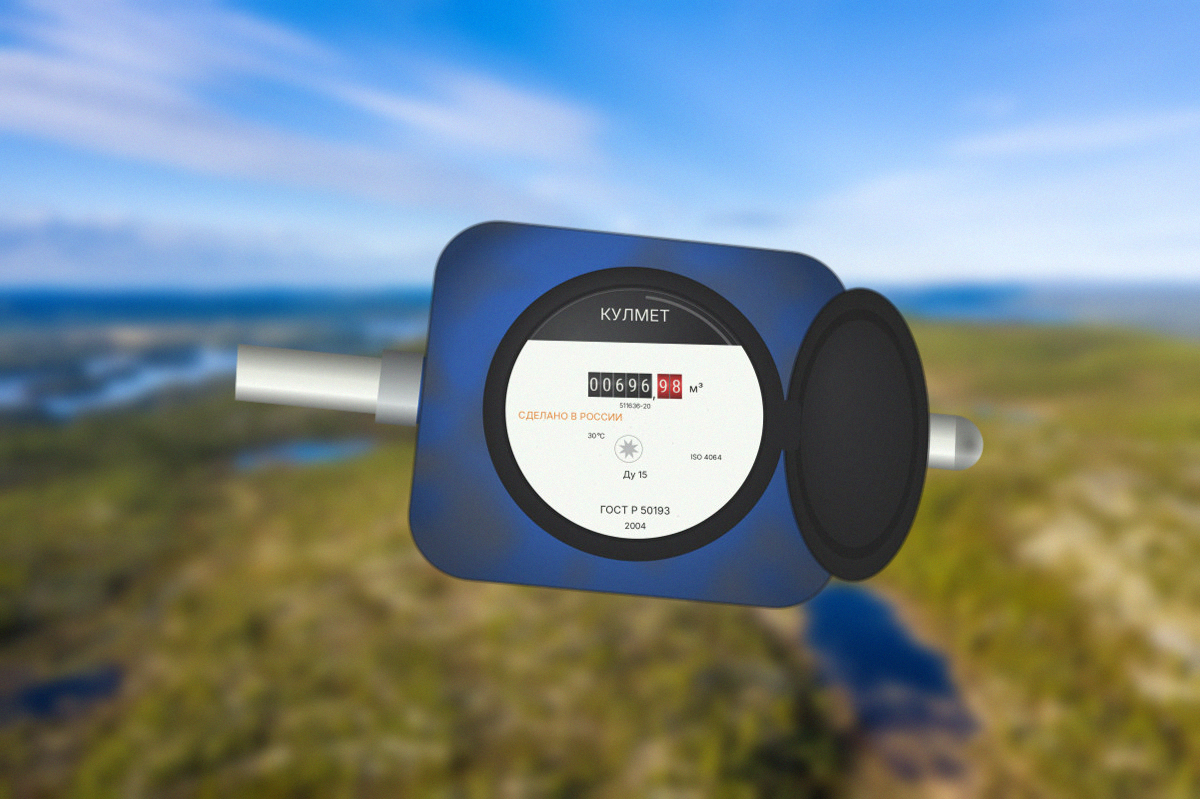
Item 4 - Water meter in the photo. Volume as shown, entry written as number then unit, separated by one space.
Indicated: 696.98 m³
